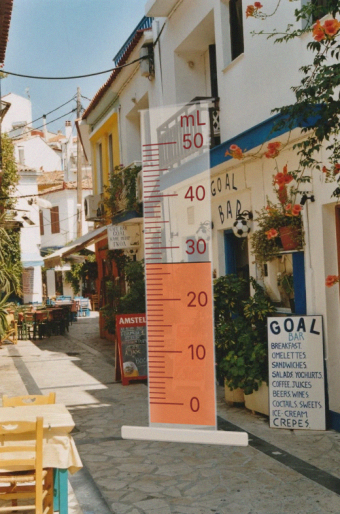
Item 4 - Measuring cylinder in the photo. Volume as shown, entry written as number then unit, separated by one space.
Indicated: 27 mL
